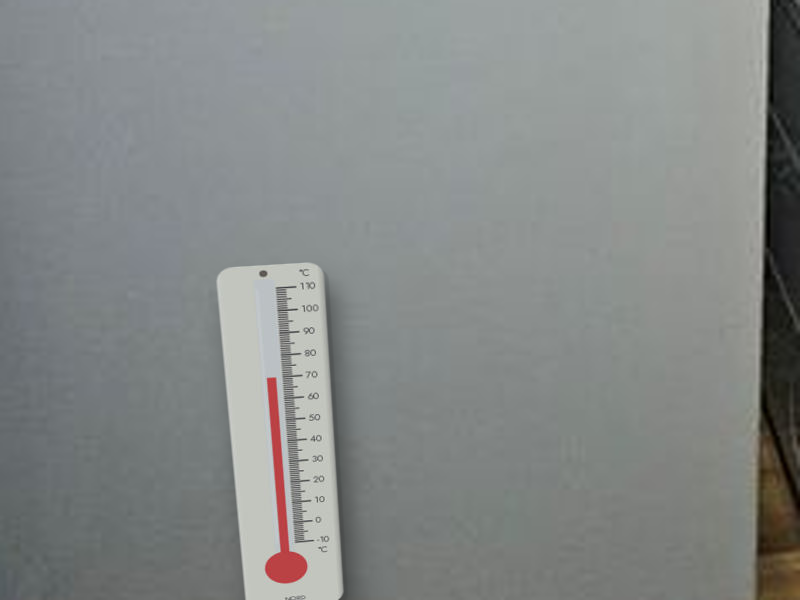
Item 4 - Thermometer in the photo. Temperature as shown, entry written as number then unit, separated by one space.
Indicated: 70 °C
